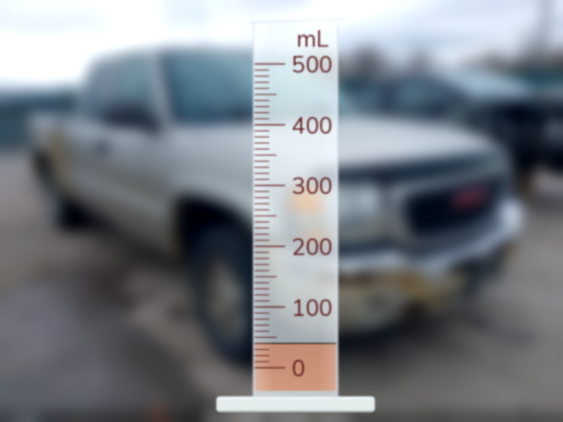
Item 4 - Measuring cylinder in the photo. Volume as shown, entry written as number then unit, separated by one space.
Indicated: 40 mL
